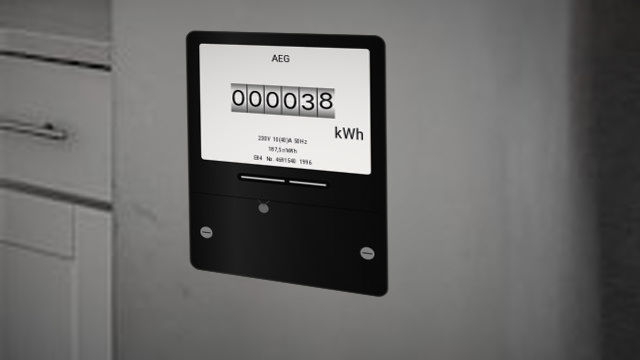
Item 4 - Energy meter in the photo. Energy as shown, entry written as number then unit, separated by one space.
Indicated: 38 kWh
